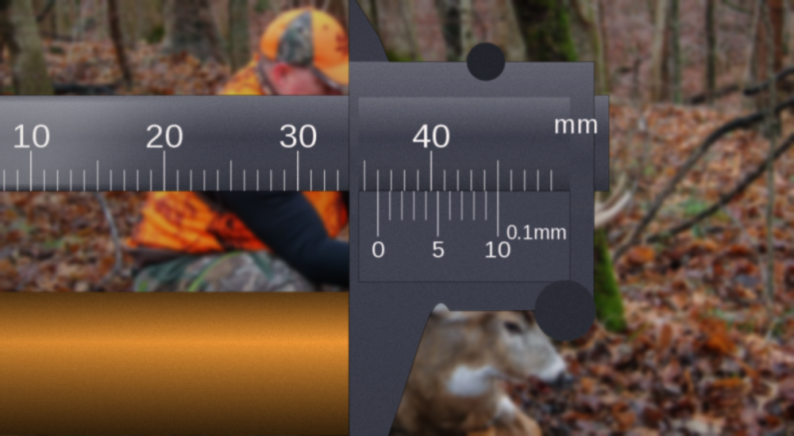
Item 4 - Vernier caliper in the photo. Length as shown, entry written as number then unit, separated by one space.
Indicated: 36.0 mm
